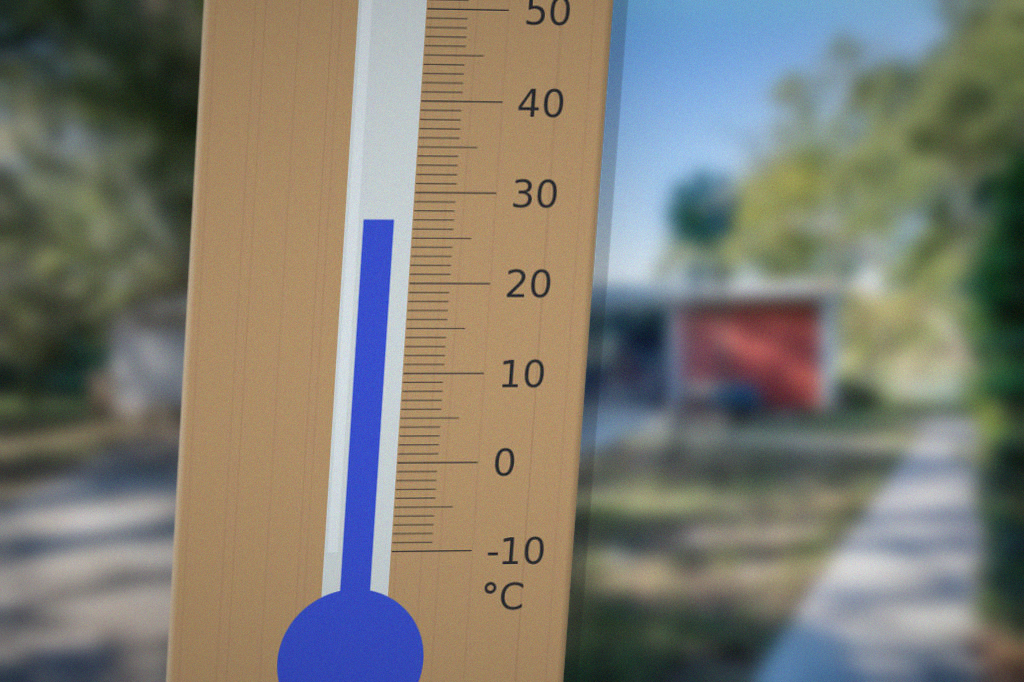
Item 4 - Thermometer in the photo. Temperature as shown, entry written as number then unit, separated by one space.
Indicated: 27 °C
